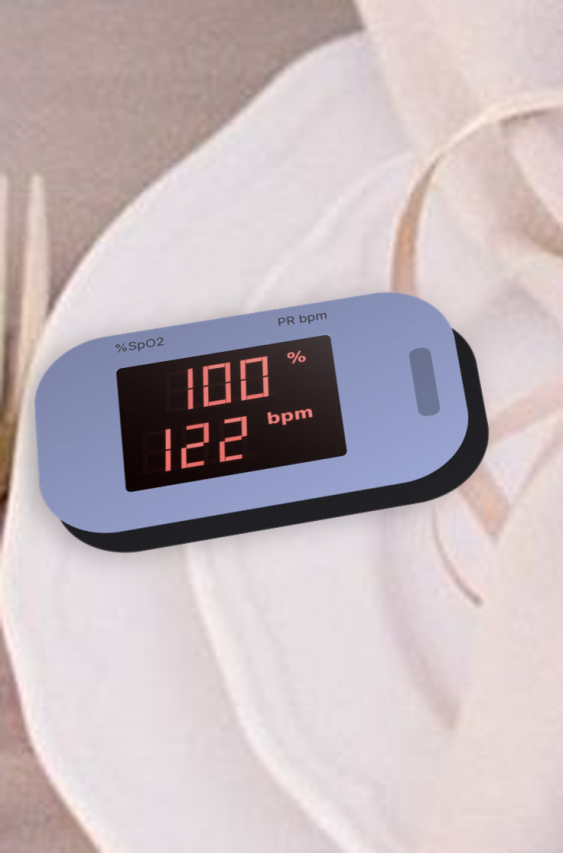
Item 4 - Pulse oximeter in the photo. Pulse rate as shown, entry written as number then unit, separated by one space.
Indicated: 122 bpm
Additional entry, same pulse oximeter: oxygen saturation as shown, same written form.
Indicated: 100 %
